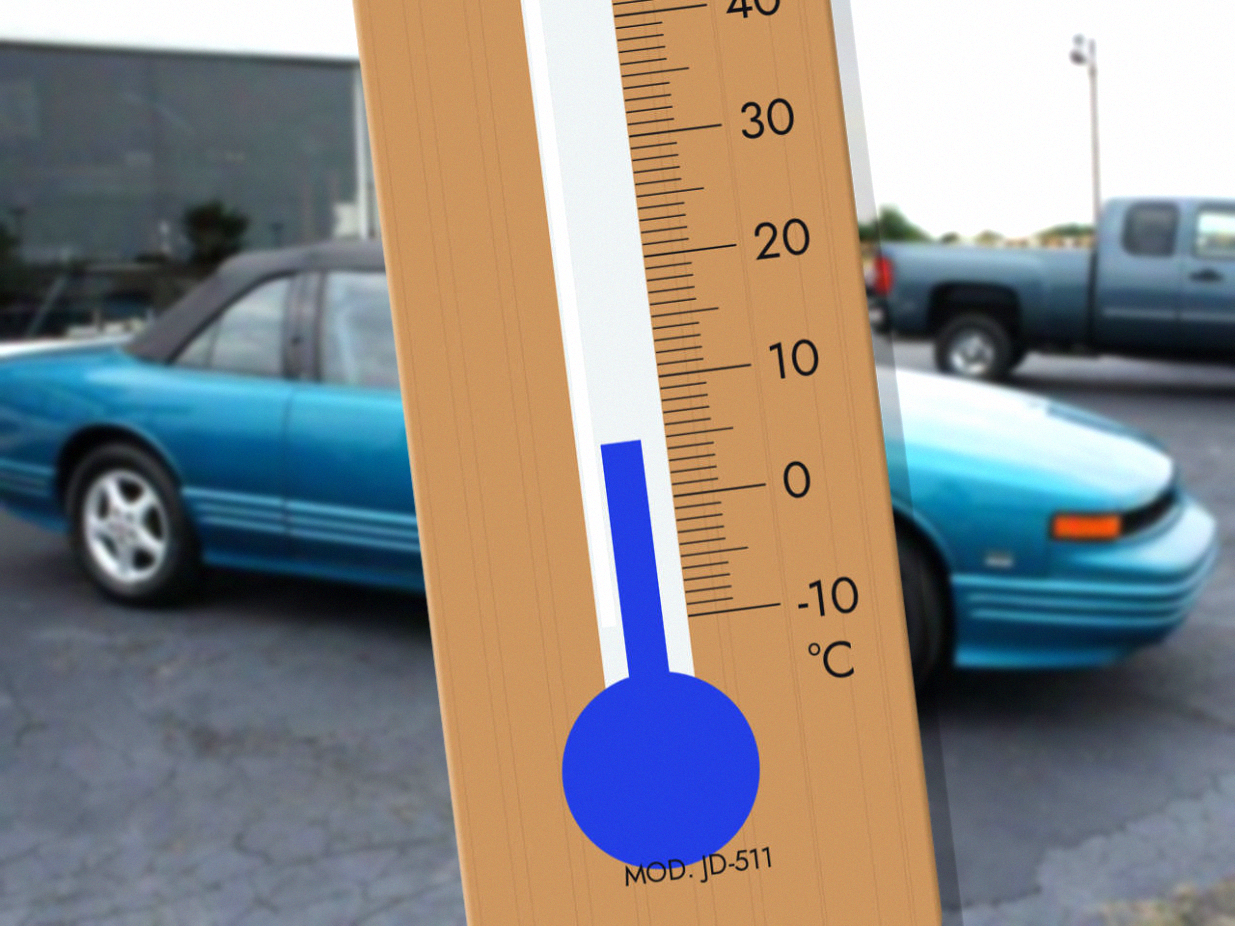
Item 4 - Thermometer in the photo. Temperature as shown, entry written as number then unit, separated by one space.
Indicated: 5 °C
